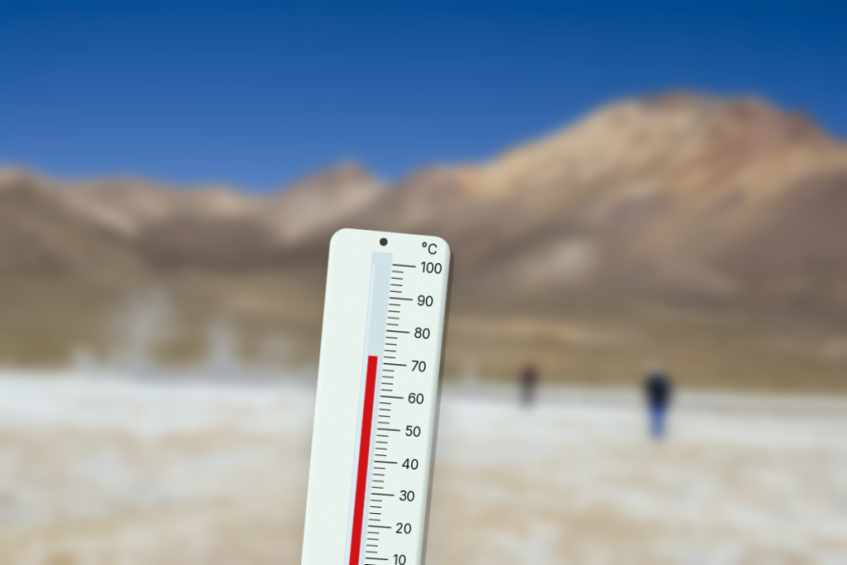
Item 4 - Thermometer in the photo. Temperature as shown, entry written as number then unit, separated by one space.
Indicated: 72 °C
